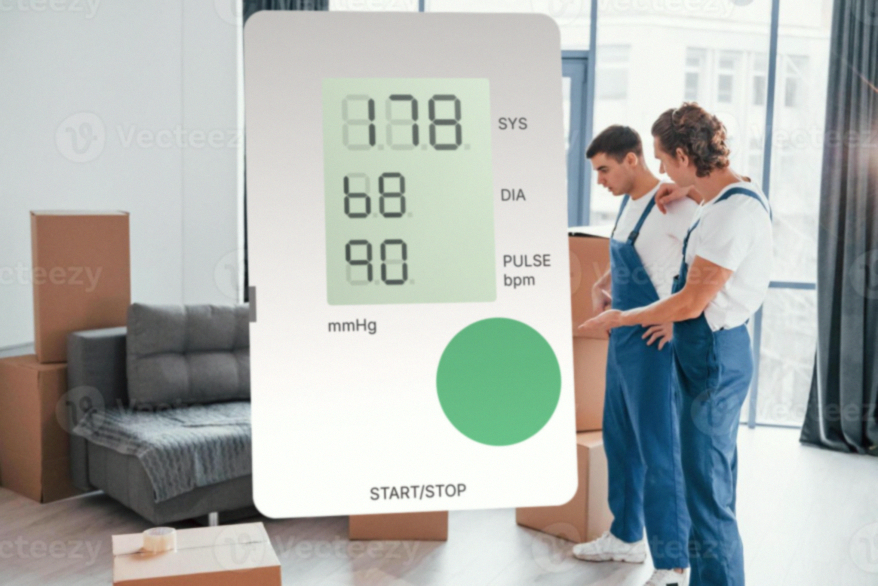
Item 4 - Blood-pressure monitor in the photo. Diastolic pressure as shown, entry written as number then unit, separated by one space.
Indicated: 68 mmHg
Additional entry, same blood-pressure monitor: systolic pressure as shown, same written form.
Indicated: 178 mmHg
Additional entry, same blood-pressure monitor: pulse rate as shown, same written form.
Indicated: 90 bpm
